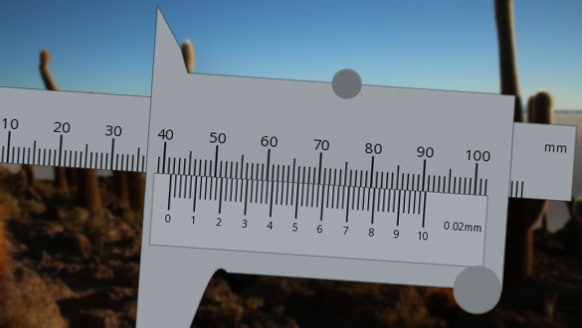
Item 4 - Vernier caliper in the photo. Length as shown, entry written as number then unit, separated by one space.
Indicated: 41.5 mm
